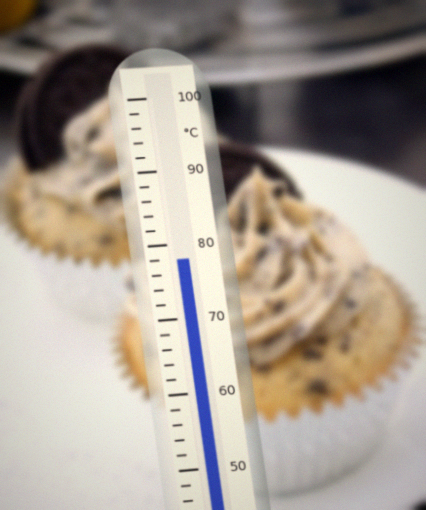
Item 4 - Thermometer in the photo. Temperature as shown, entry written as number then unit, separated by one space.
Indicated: 78 °C
